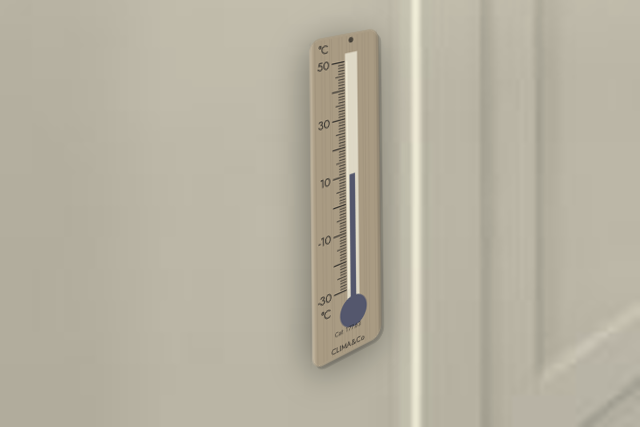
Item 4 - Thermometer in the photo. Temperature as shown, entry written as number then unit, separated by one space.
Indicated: 10 °C
